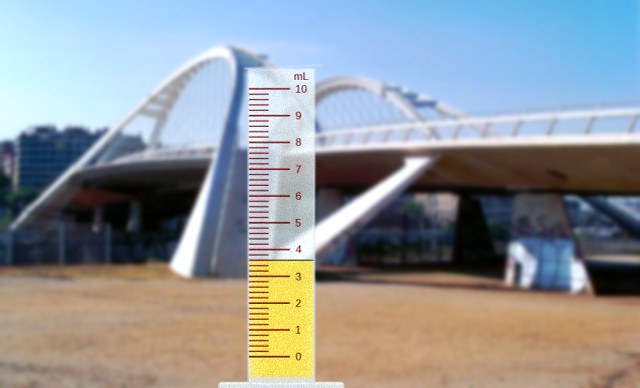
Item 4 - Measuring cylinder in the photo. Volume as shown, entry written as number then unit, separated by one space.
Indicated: 3.6 mL
